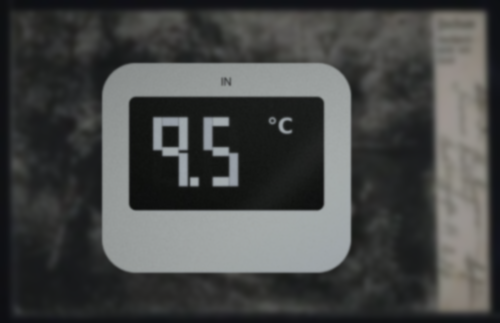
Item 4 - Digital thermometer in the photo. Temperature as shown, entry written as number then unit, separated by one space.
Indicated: 9.5 °C
